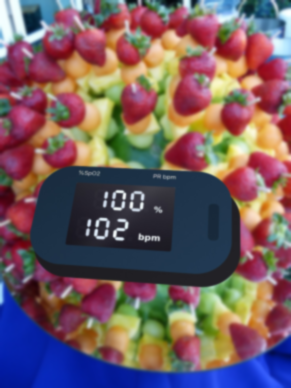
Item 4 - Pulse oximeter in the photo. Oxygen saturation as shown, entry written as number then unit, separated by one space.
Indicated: 100 %
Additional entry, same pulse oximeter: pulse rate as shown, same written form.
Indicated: 102 bpm
